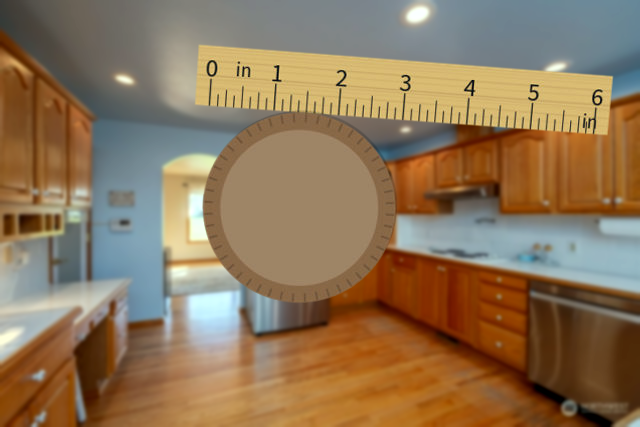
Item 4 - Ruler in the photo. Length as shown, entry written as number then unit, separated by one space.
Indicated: 3 in
